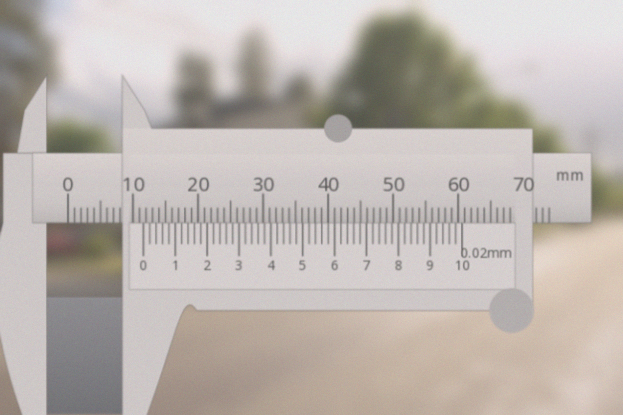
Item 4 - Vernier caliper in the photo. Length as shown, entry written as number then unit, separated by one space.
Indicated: 11.6 mm
